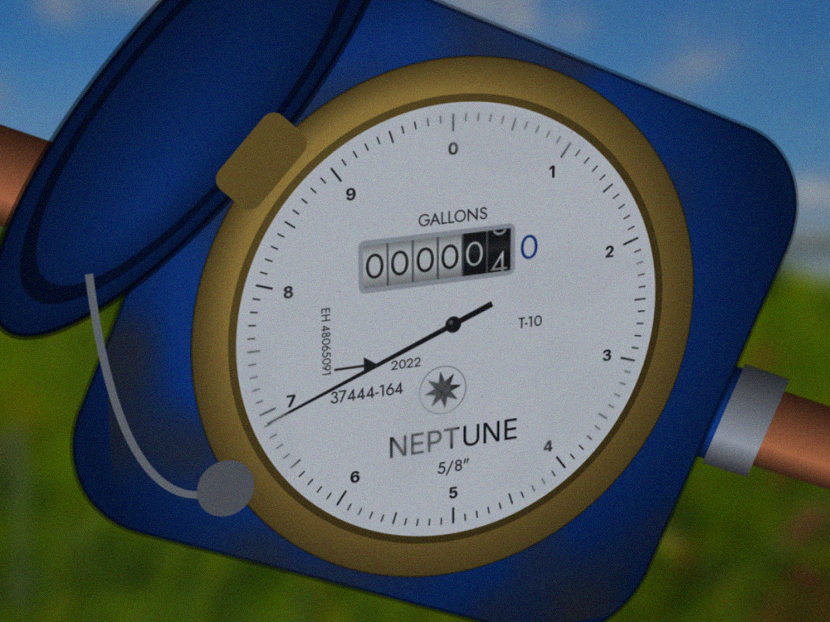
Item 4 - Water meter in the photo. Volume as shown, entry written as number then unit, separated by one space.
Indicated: 36.9 gal
